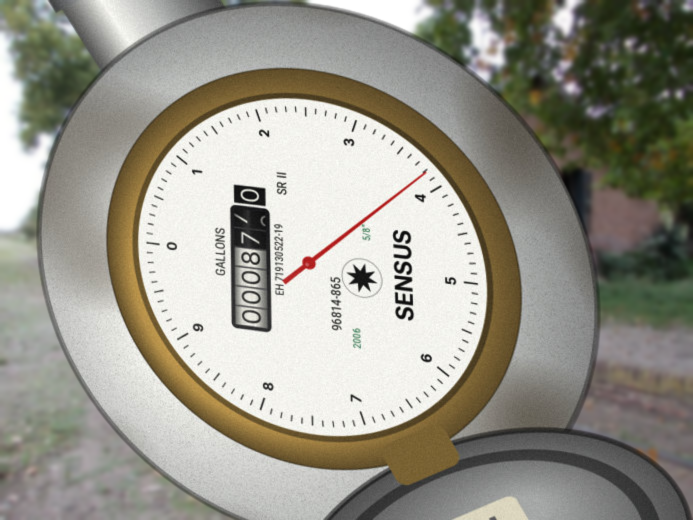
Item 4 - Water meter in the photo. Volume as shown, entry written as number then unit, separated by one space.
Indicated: 8773.8 gal
